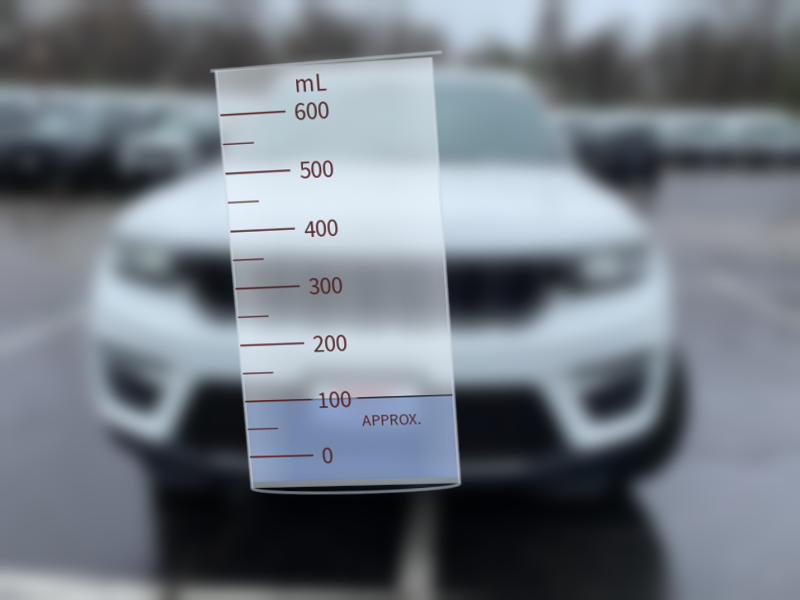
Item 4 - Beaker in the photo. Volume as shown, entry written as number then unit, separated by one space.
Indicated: 100 mL
